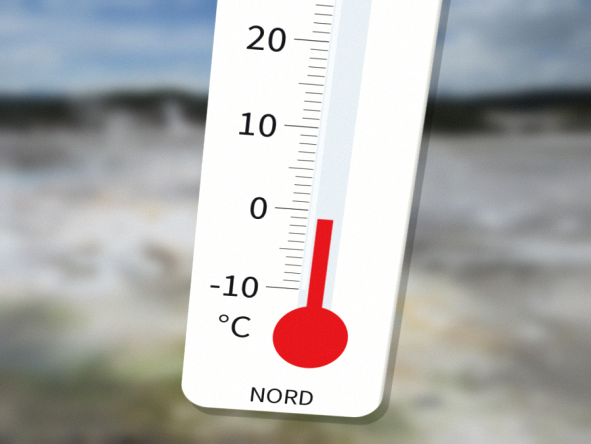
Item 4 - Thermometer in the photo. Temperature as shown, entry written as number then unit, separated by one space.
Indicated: -1 °C
